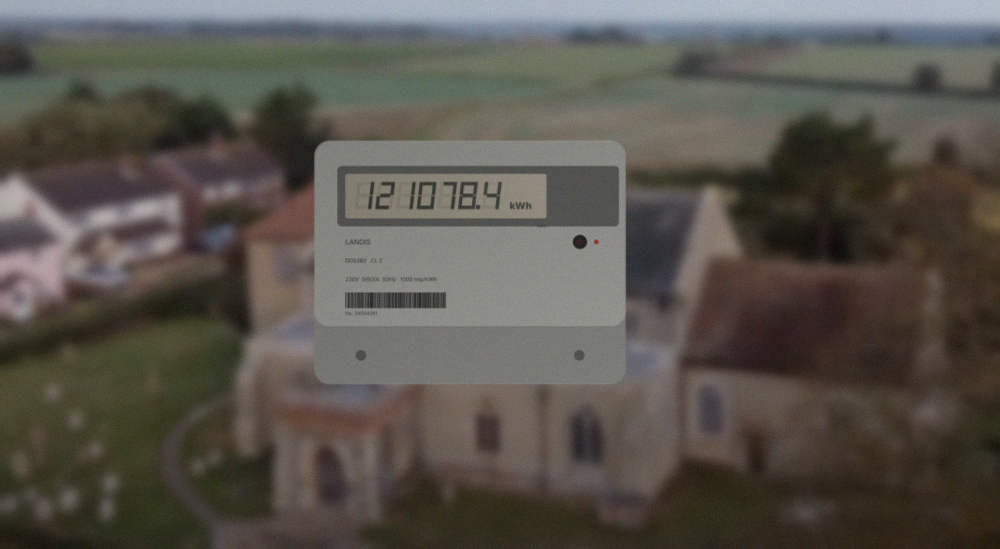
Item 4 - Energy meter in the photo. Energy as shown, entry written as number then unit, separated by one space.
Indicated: 121078.4 kWh
